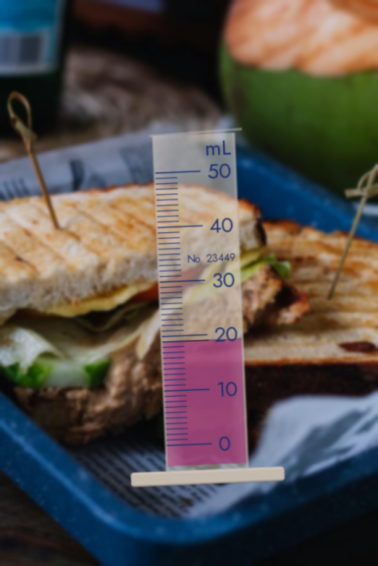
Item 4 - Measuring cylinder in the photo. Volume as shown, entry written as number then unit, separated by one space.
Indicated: 19 mL
